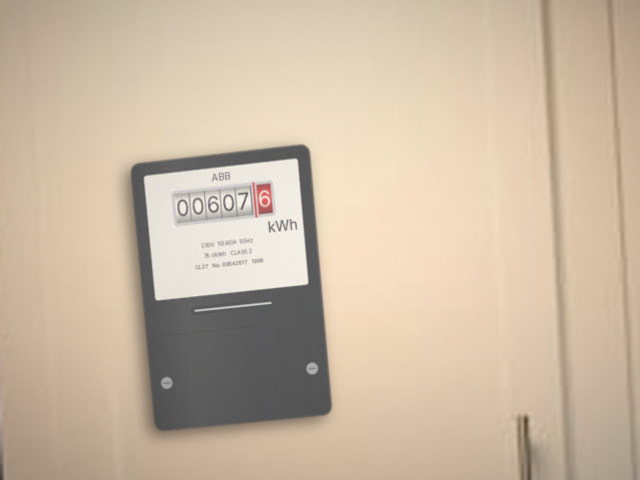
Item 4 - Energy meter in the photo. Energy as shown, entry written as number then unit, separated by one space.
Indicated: 607.6 kWh
